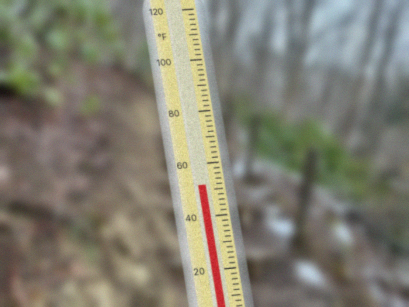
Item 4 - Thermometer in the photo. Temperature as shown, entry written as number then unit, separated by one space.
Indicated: 52 °F
